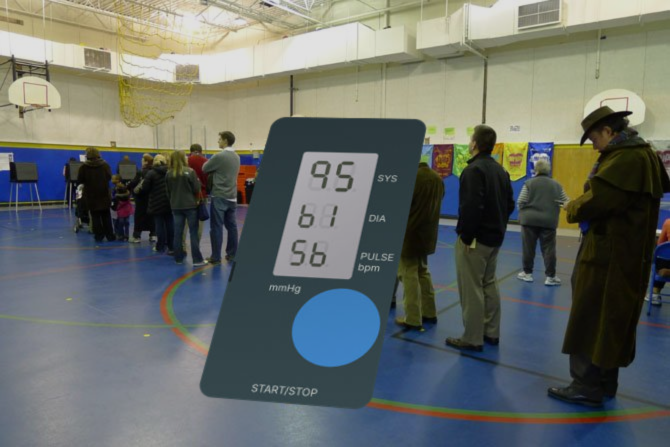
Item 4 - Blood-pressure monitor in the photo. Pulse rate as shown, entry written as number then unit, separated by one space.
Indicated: 56 bpm
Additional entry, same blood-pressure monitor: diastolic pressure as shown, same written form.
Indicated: 61 mmHg
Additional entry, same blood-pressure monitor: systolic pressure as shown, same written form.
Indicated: 95 mmHg
